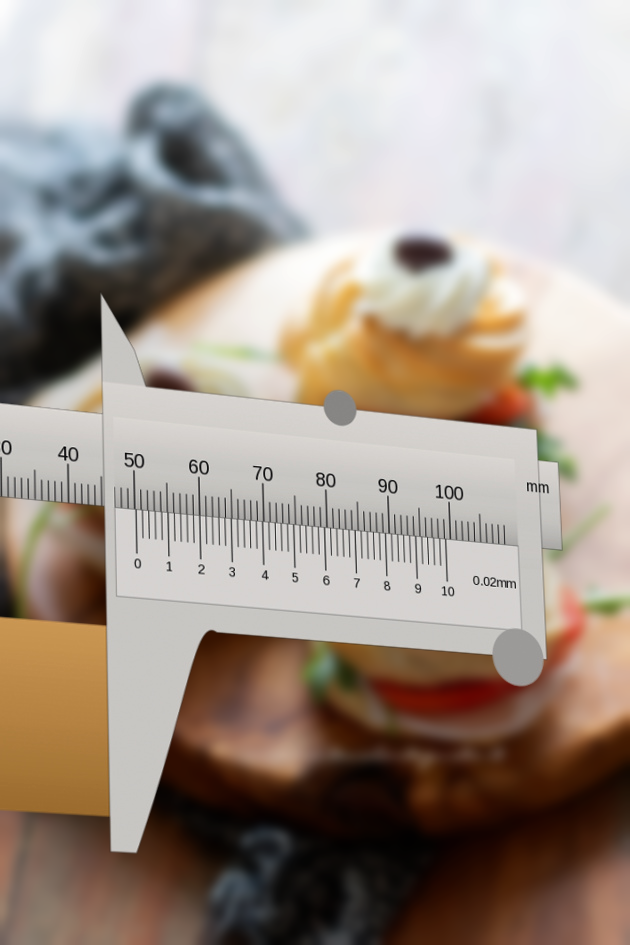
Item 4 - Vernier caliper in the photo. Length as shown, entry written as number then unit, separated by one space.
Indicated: 50.2 mm
